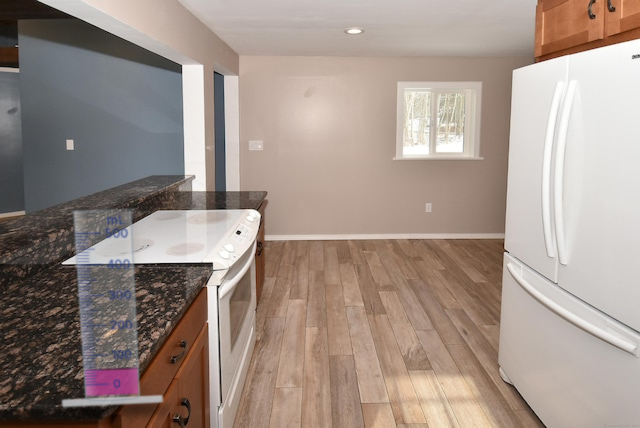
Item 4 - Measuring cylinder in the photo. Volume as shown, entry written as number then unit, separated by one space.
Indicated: 50 mL
